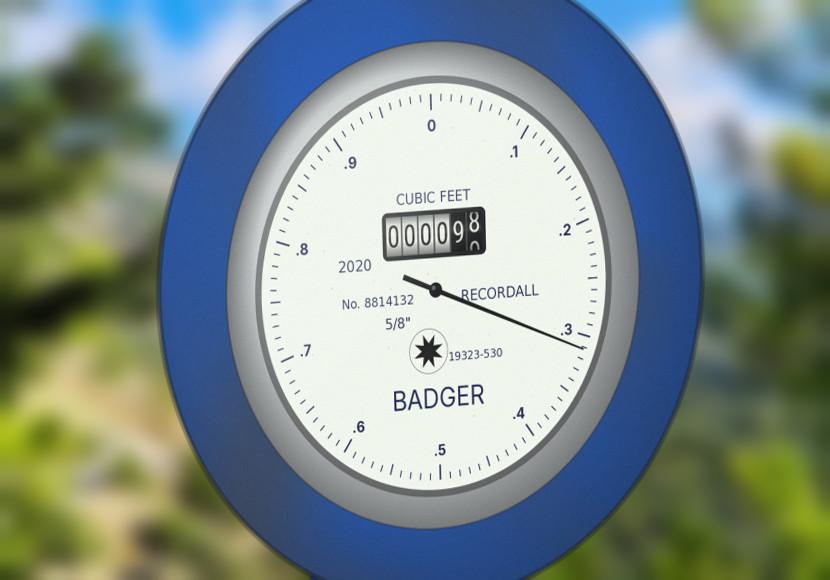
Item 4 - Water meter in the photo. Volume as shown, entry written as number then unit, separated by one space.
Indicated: 98.31 ft³
